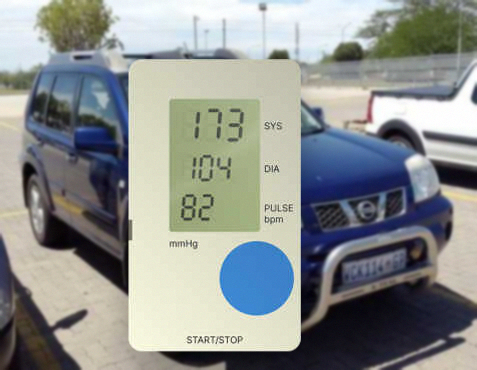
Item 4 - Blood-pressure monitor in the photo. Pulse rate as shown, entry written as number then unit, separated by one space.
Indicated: 82 bpm
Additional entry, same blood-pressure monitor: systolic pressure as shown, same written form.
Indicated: 173 mmHg
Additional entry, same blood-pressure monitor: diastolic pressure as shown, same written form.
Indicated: 104 mmHg
